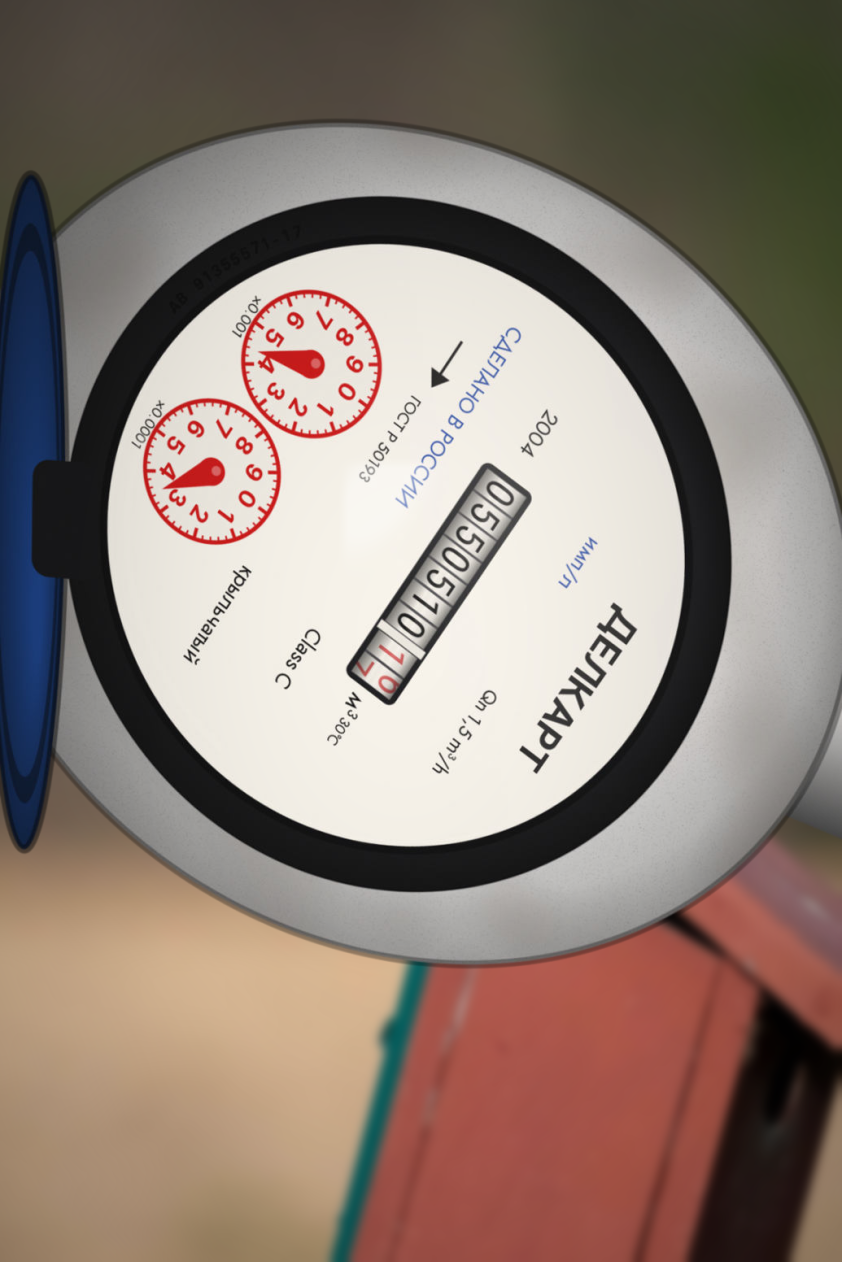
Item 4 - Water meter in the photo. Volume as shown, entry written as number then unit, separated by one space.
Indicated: 550510.1643 m³
